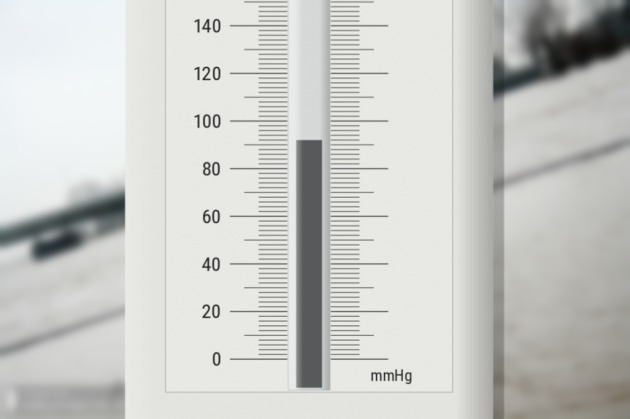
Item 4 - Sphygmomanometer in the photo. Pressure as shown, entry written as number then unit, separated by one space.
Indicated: 92 mmHg
